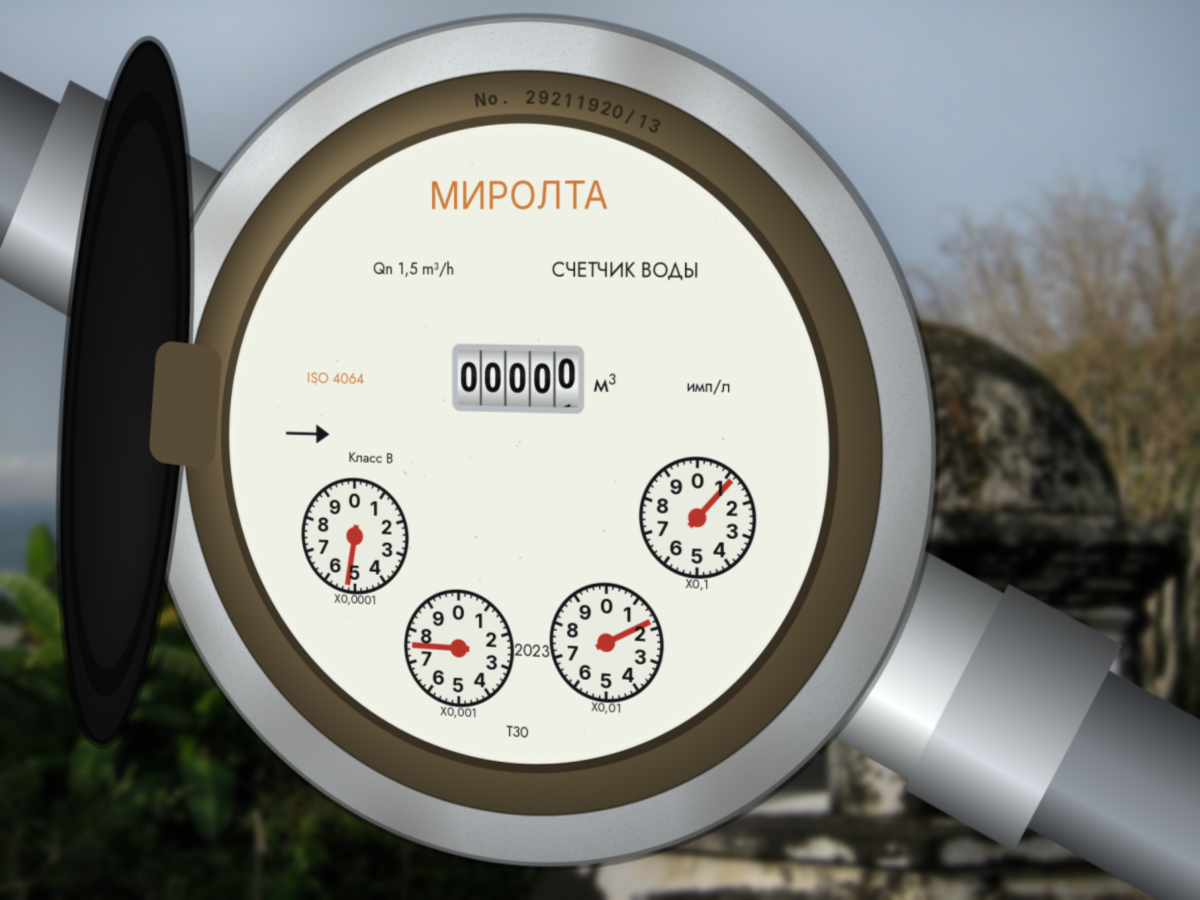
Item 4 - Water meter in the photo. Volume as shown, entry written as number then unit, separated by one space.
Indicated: 0.1175 m³
